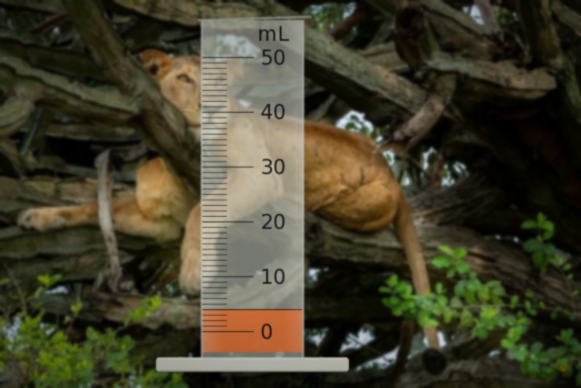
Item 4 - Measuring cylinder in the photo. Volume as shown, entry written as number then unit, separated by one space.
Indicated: 4 mL
